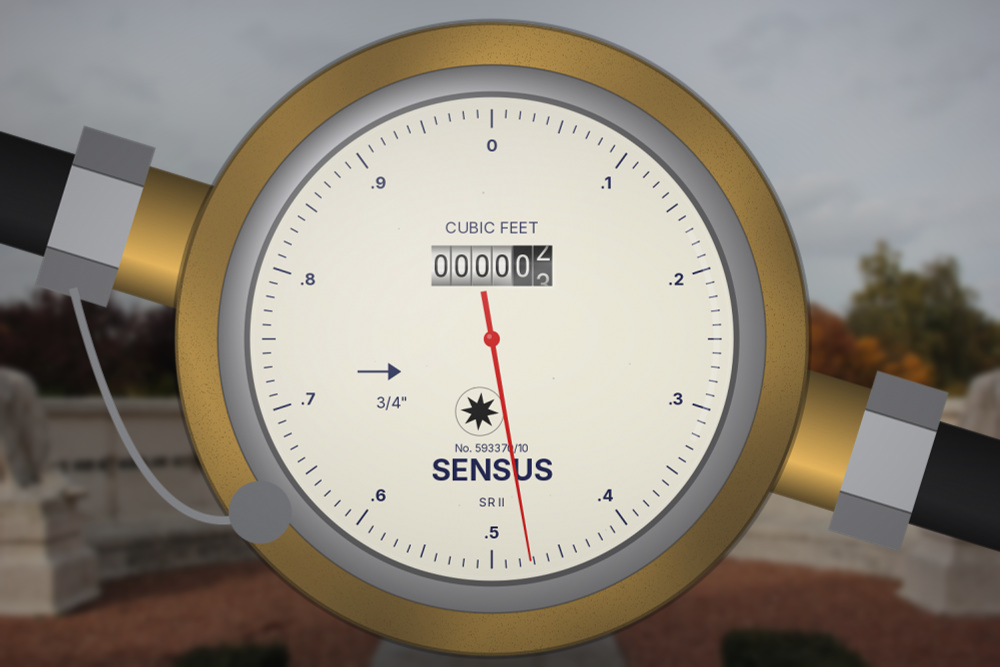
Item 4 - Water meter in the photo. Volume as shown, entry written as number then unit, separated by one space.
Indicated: 2.47 ft³
